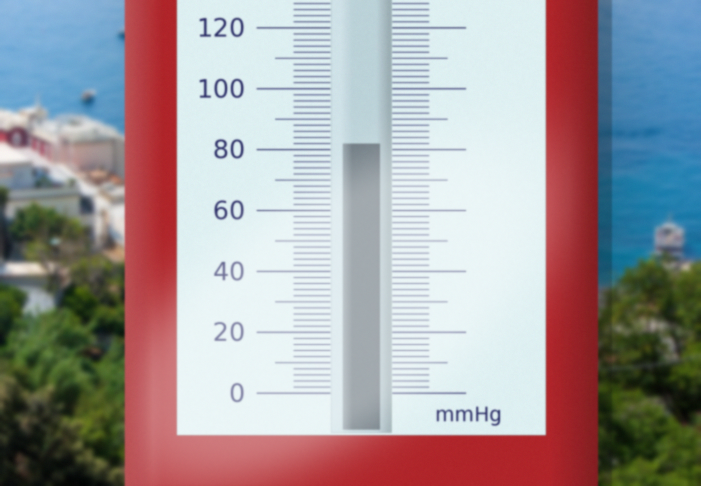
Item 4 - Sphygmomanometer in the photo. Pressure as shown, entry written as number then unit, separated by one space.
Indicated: 82 mmHg
